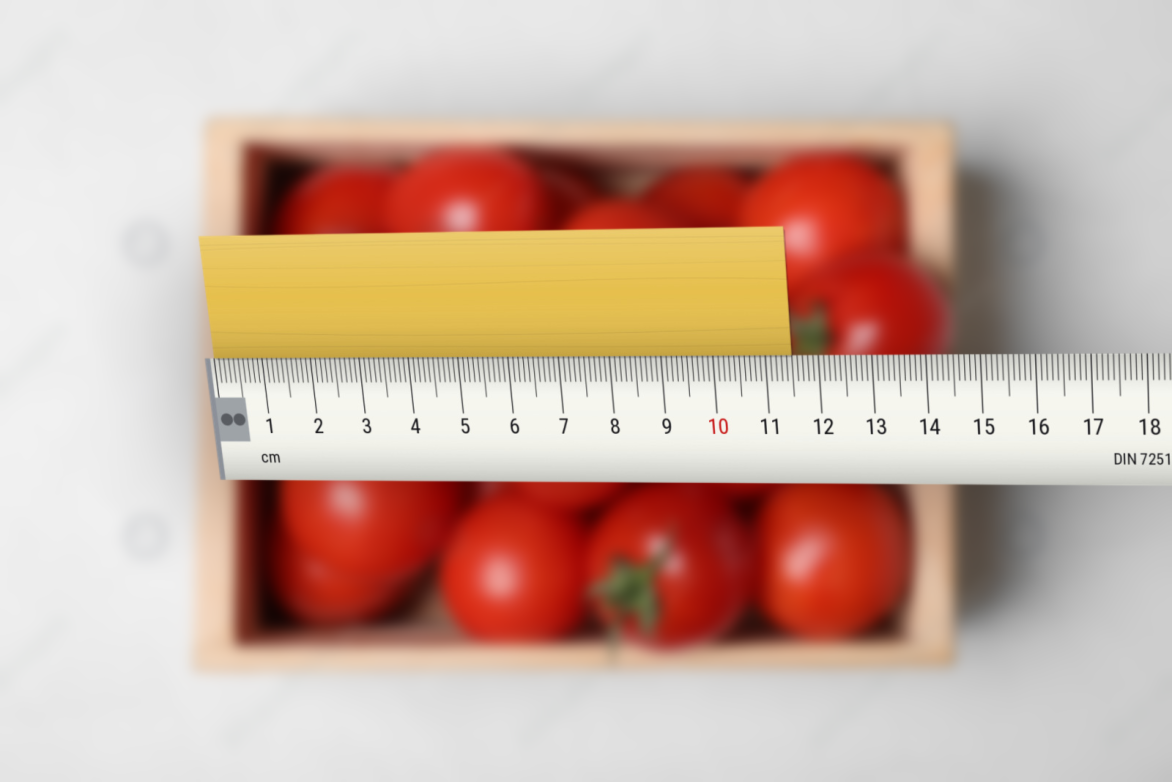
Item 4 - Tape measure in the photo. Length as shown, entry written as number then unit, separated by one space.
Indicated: 11.5 cm
